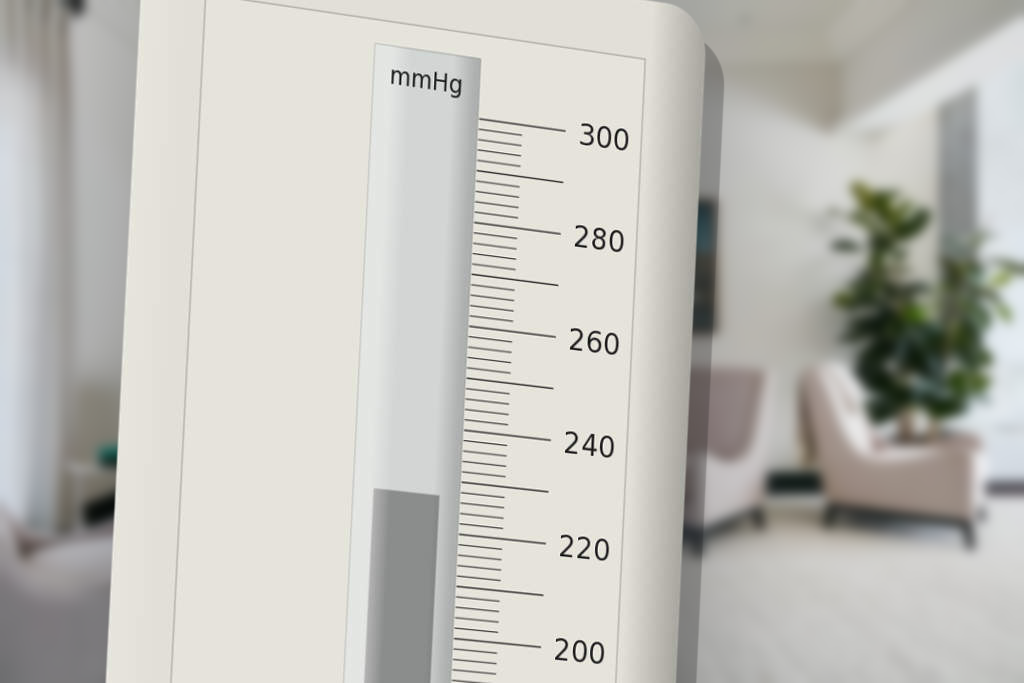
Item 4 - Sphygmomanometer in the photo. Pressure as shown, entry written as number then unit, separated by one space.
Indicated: 227 mmHg
